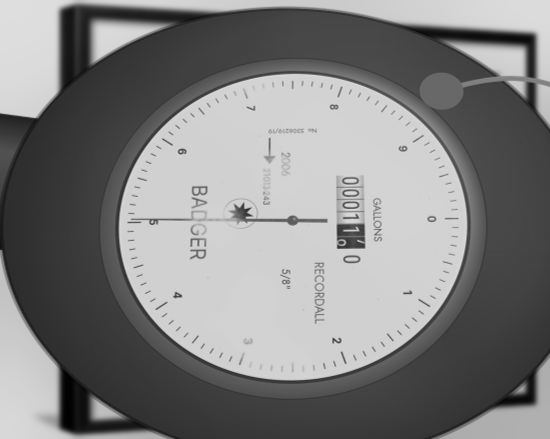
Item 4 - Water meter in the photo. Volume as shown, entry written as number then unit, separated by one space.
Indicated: 1175.0 gal
